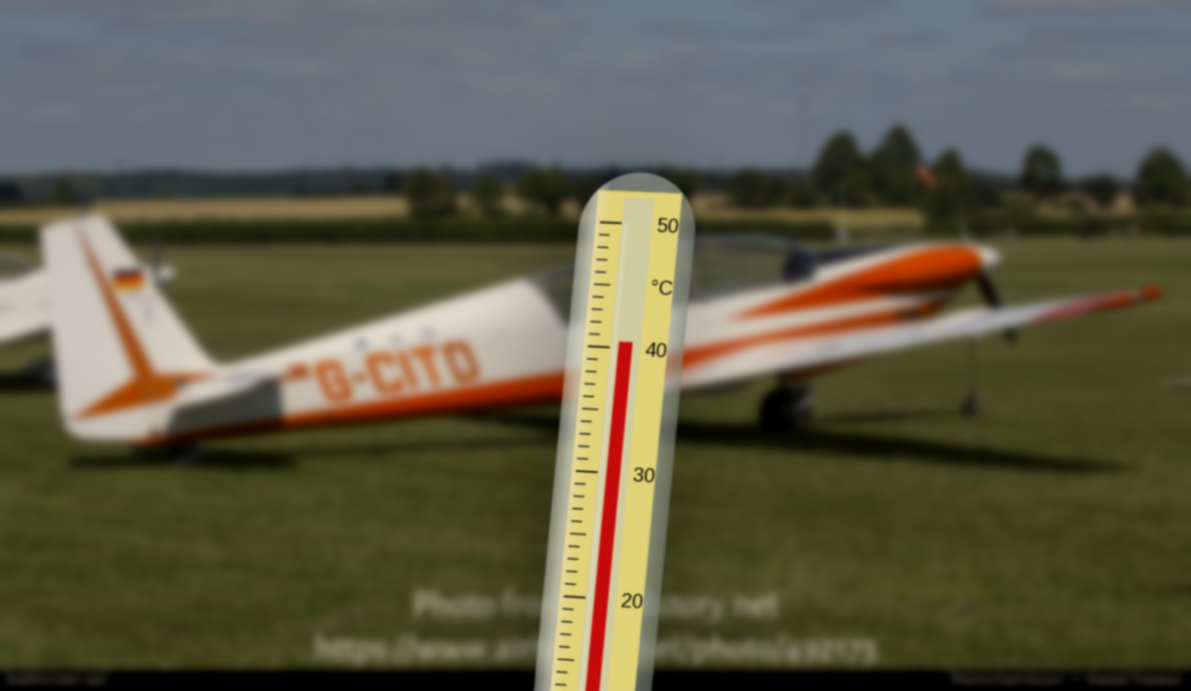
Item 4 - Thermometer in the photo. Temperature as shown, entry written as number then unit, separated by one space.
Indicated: 40.5 °C
